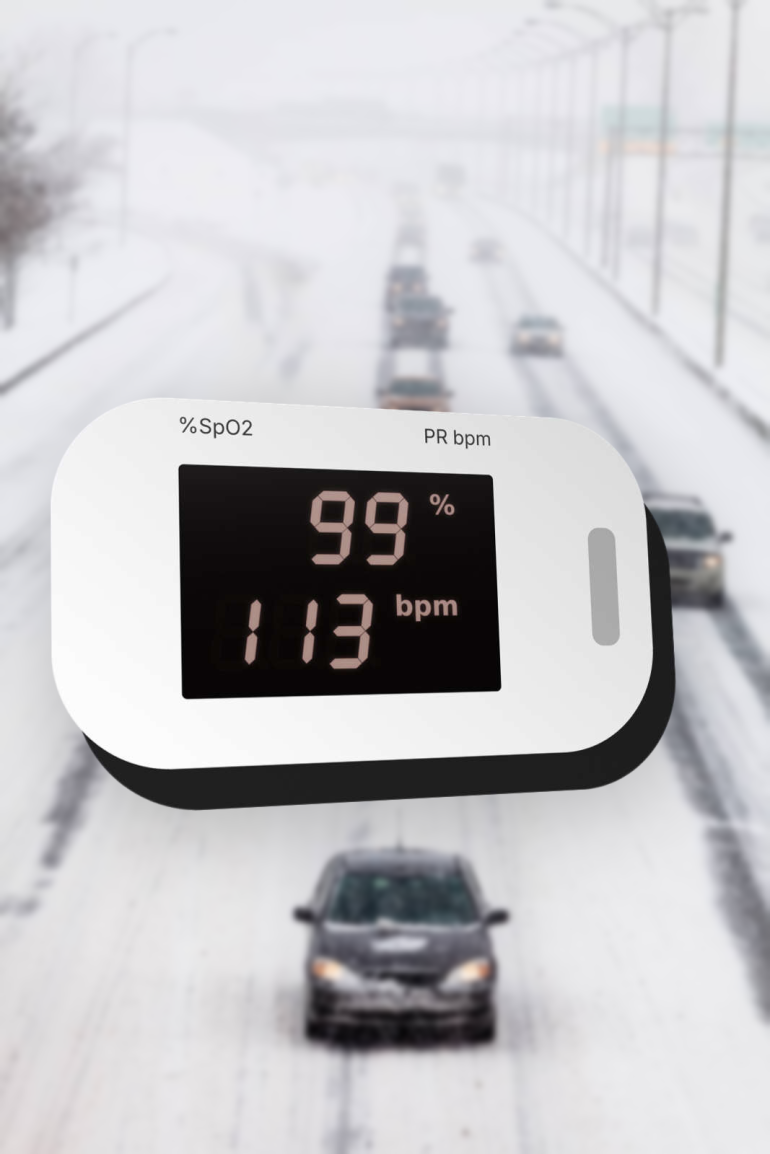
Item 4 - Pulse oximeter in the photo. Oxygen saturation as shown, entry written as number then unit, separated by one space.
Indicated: 99 %
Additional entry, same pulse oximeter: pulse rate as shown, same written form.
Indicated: 113 bpm
